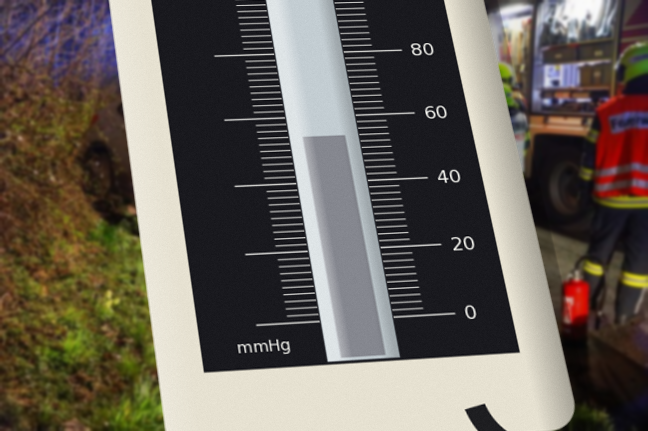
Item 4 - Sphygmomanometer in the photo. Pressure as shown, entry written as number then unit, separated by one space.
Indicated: 54 mmHg
